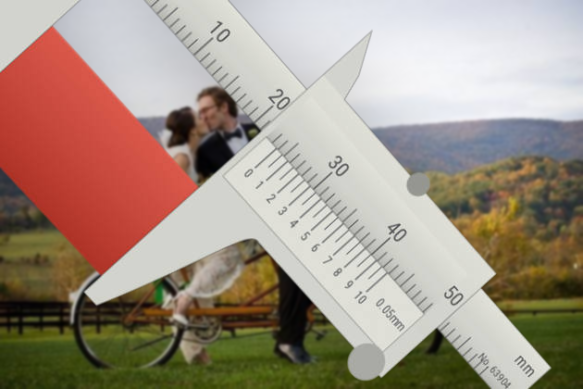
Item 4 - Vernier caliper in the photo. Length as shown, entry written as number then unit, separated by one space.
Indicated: 23.8 mm
